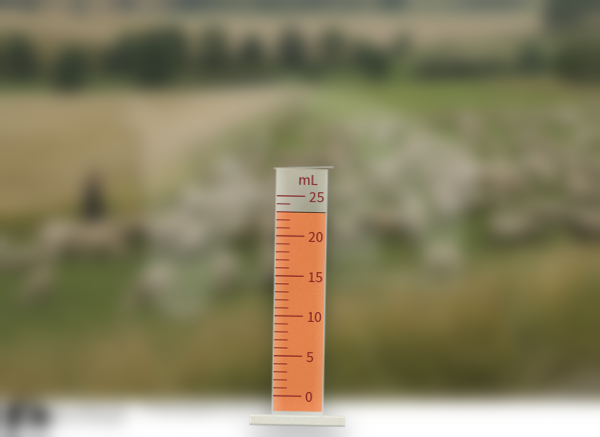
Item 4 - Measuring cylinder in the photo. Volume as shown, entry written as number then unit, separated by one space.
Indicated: 23 mL
